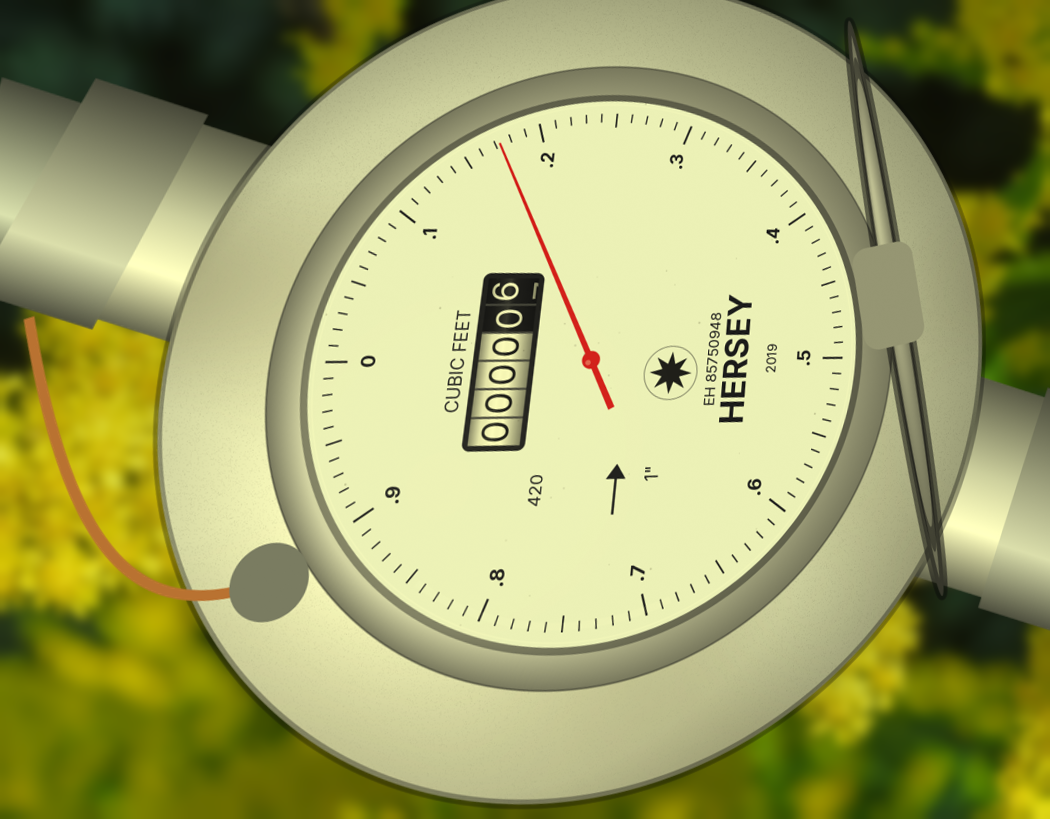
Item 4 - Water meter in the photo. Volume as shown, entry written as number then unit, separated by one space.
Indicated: 6.17 ft³
